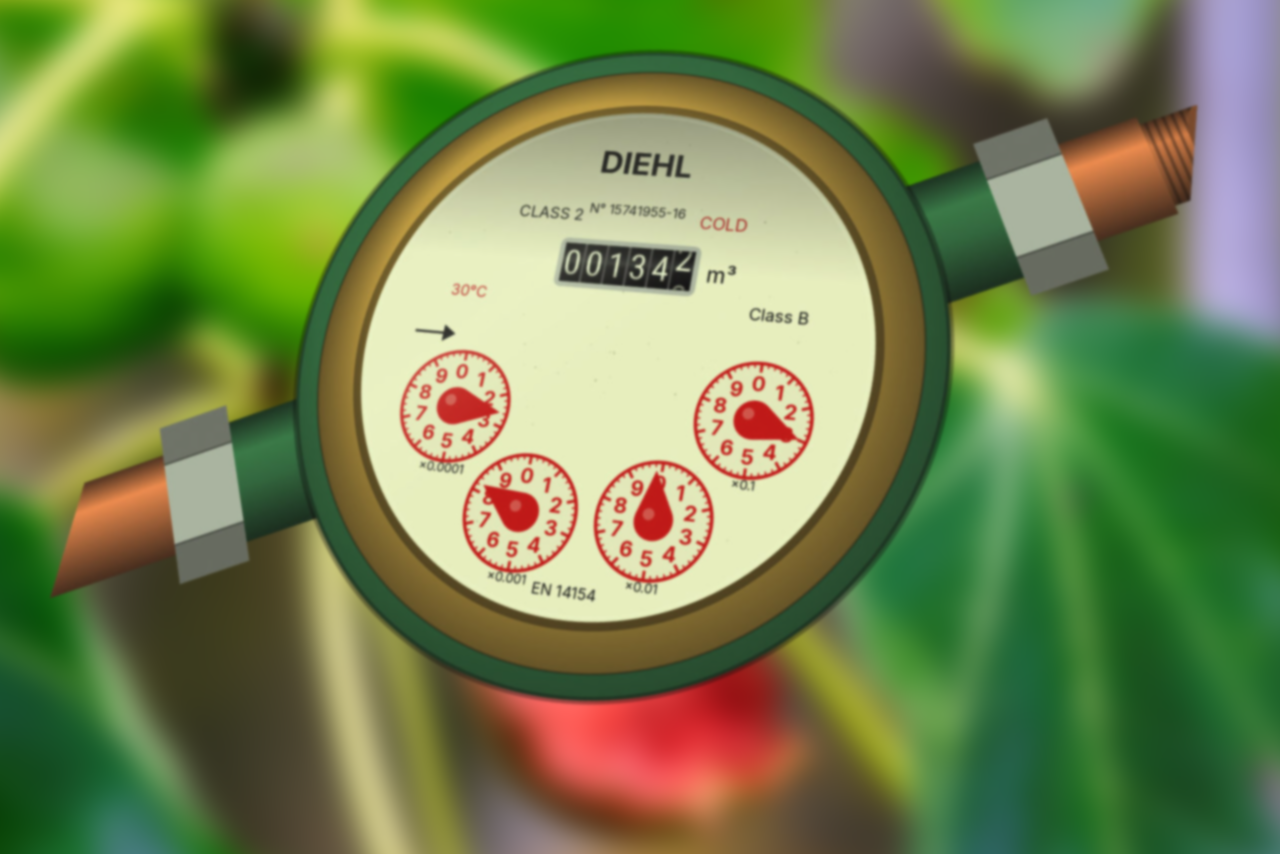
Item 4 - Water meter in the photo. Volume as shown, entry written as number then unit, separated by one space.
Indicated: 1342.2982 m³
